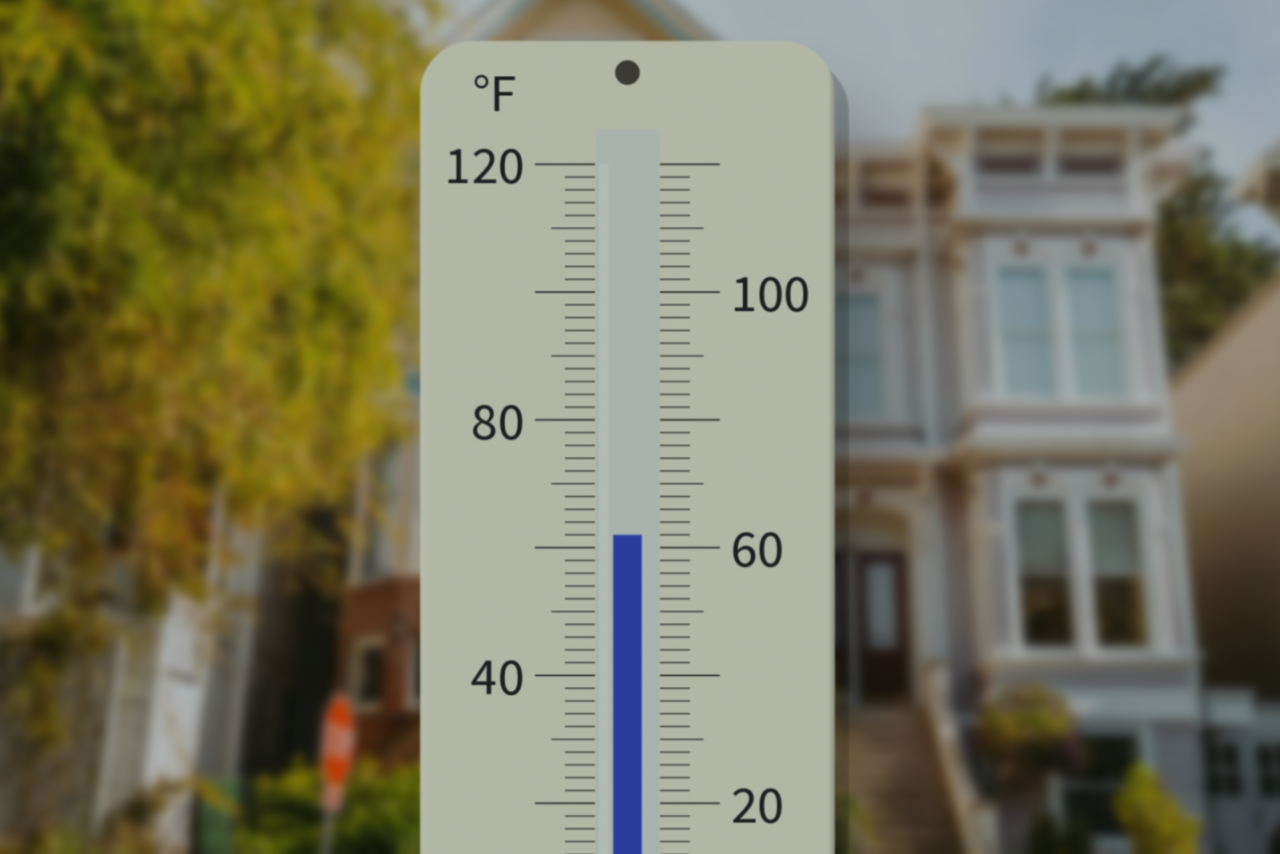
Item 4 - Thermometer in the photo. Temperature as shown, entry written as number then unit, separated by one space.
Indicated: 62 °F
